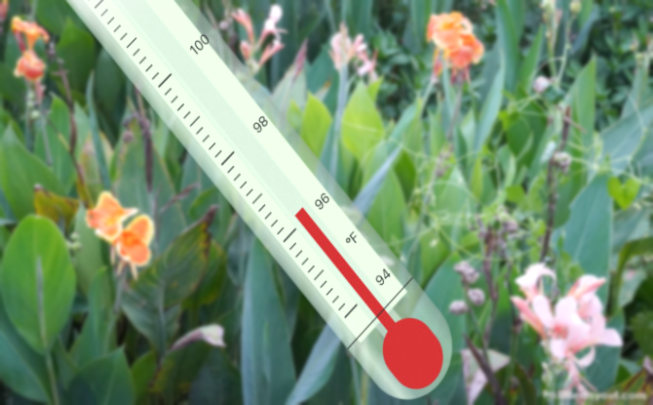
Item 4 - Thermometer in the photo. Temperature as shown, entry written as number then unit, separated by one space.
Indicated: 96.2 °F
